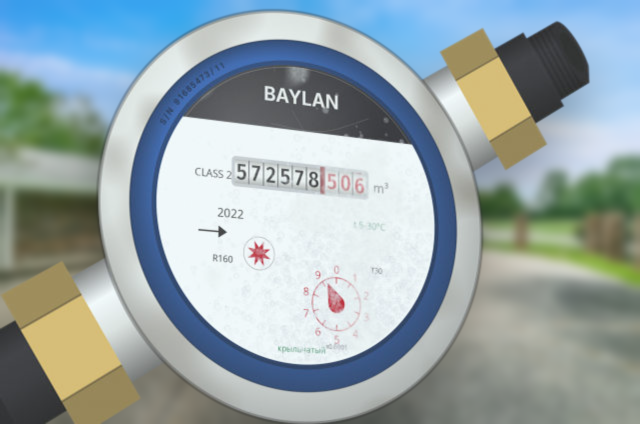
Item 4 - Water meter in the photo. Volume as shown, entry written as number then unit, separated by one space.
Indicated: 572578.5059 m³
